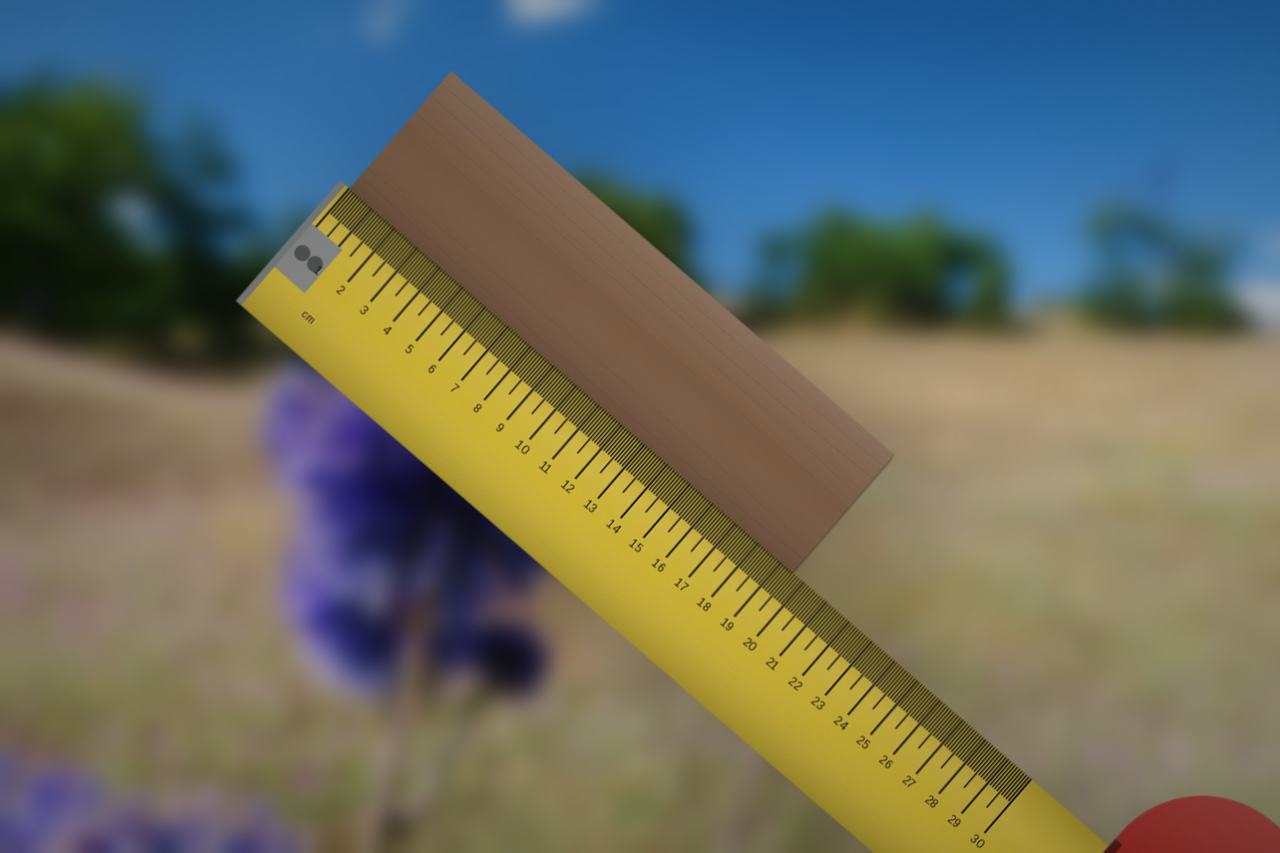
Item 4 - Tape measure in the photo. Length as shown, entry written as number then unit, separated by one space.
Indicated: 19.5 cm
